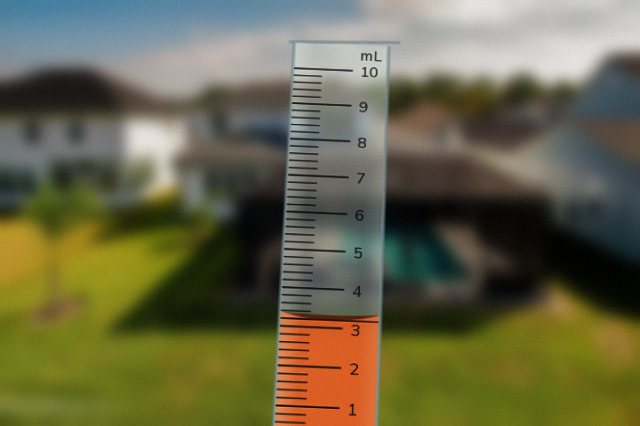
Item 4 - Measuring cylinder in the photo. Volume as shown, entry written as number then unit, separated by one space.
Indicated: 3.2 mL
